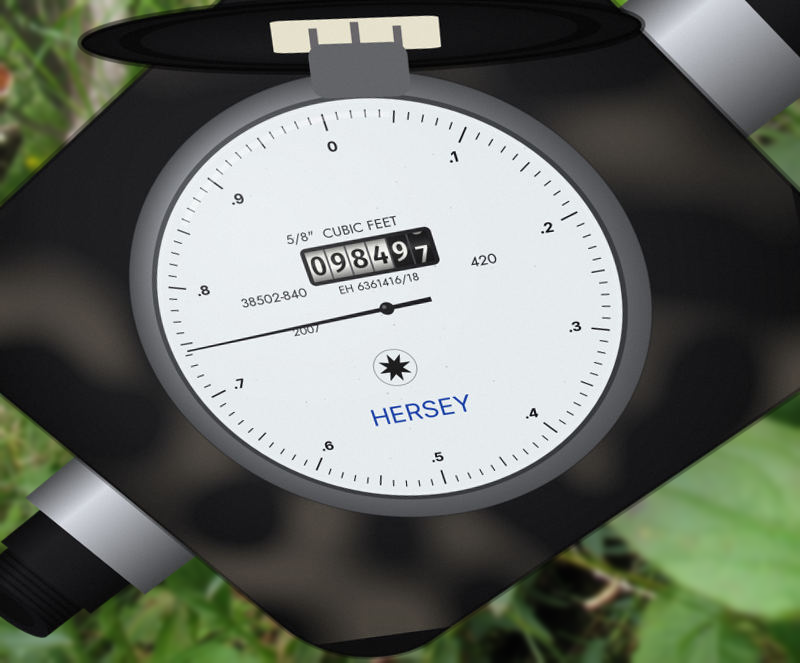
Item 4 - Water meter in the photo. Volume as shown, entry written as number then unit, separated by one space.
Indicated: 98496.74 ft³
